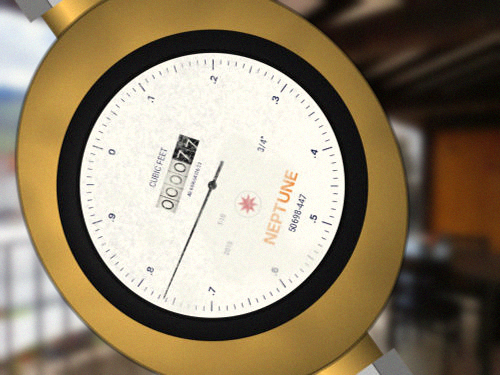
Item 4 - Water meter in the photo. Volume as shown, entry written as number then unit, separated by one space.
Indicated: 76.76 ft³
